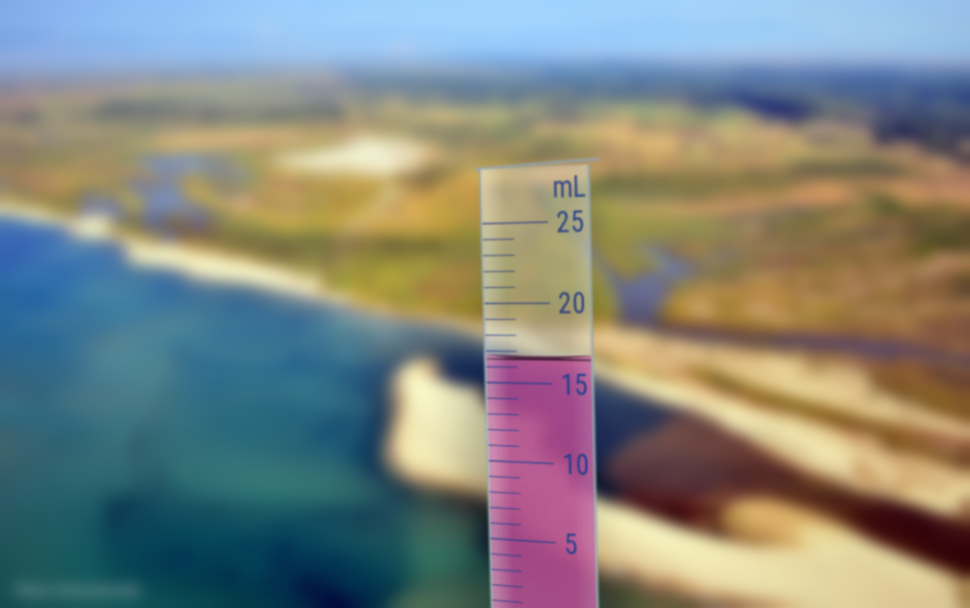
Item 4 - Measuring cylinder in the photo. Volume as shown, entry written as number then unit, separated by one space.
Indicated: 16.5 mL
